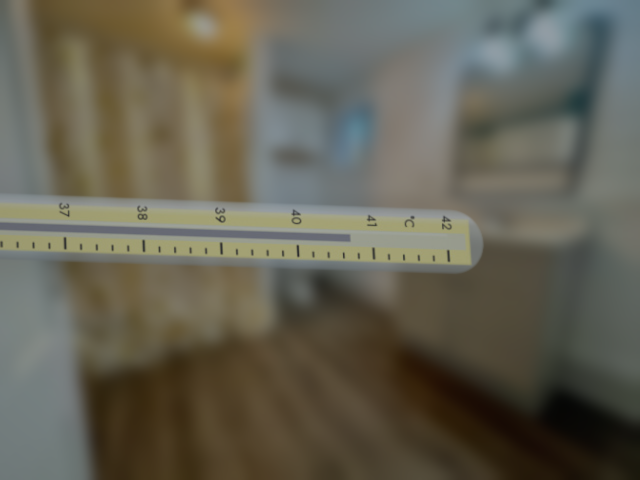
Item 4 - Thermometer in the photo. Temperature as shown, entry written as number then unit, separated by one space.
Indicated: 40.7 °C
